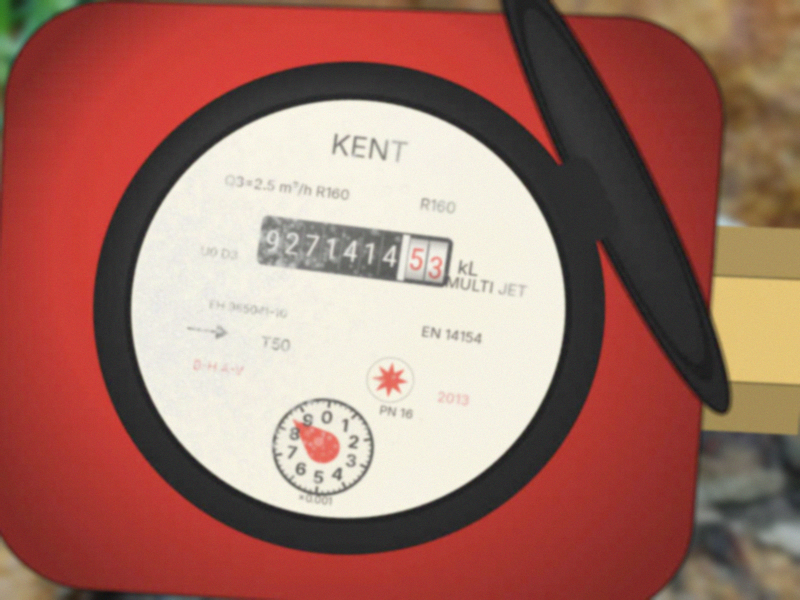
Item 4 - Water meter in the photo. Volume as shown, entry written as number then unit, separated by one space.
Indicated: 9271414.528 kL
